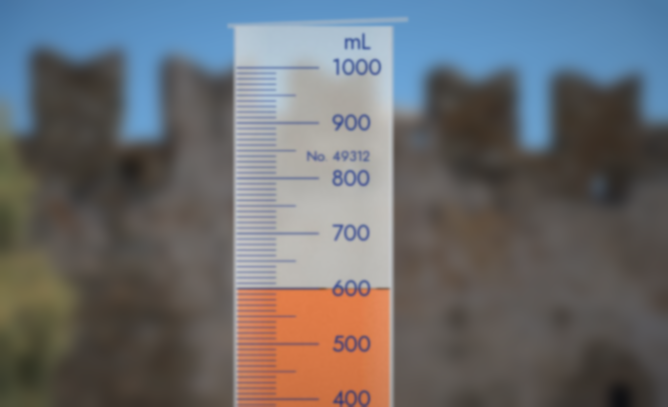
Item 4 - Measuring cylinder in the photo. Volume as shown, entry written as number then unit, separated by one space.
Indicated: 600 mL
